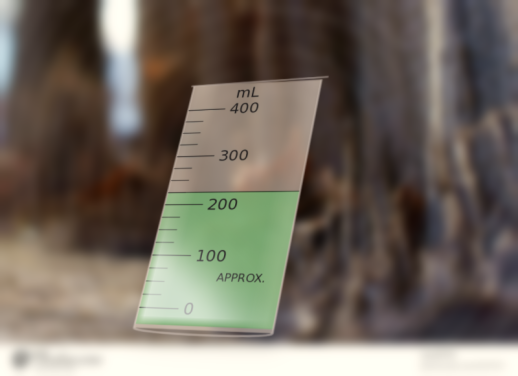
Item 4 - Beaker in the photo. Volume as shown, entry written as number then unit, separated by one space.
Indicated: 225 mL
